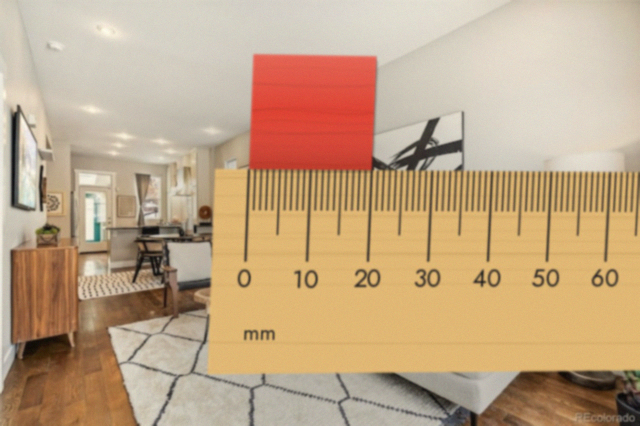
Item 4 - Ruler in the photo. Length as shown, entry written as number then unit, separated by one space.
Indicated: 20 mm
